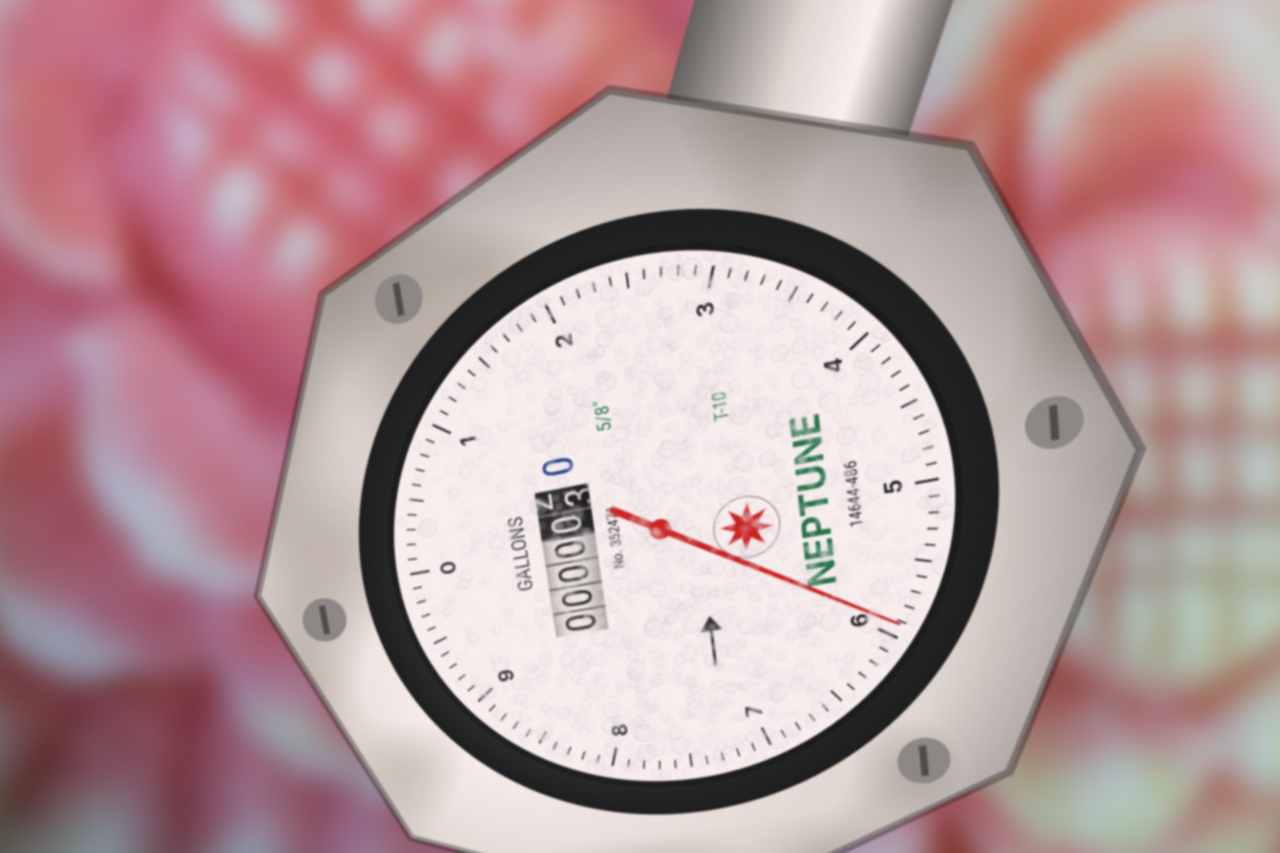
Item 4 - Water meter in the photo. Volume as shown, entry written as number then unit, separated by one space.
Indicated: 25.9 gal
